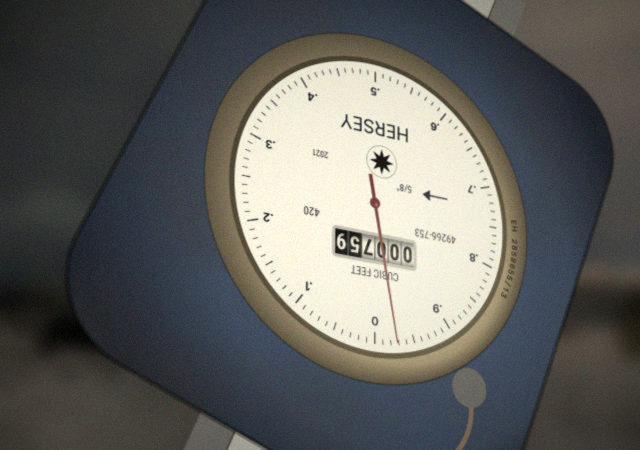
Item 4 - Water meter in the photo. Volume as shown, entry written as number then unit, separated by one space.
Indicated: 758.97 ft³
